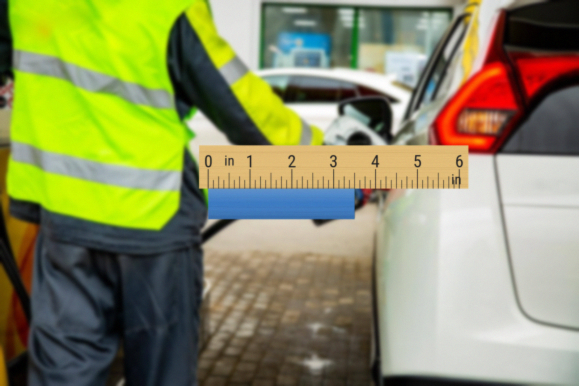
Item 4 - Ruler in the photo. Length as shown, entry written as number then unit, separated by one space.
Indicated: 3.5 in
